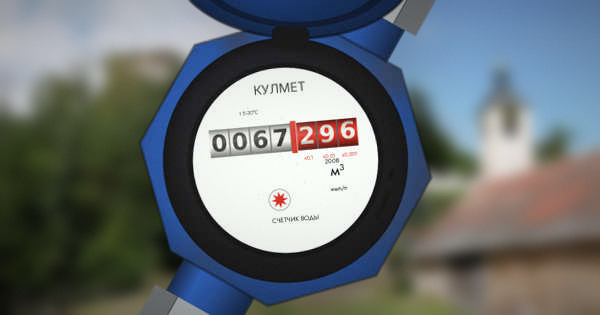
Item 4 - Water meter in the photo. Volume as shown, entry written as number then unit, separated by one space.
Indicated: 67.296 m³
